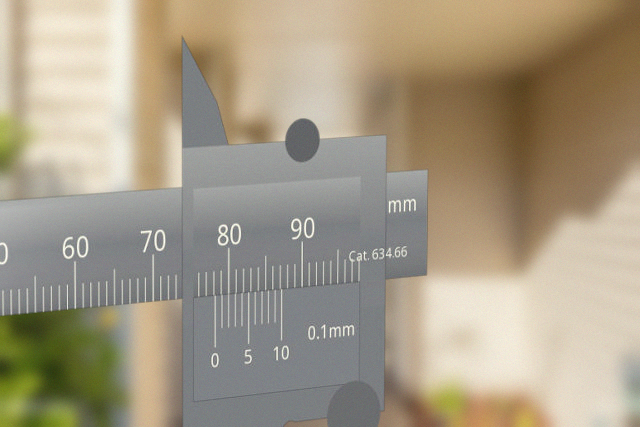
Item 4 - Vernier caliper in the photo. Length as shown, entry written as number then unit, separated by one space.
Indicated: 78.2 mm
